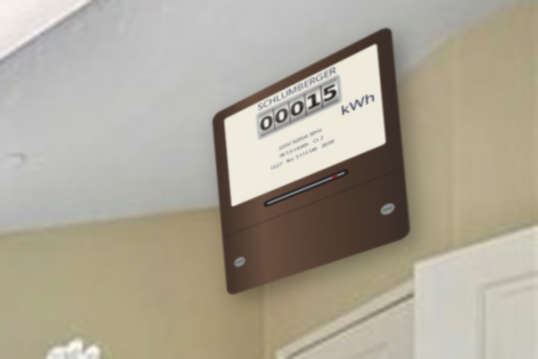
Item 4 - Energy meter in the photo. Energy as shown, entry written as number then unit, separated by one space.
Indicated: 15 kWh
